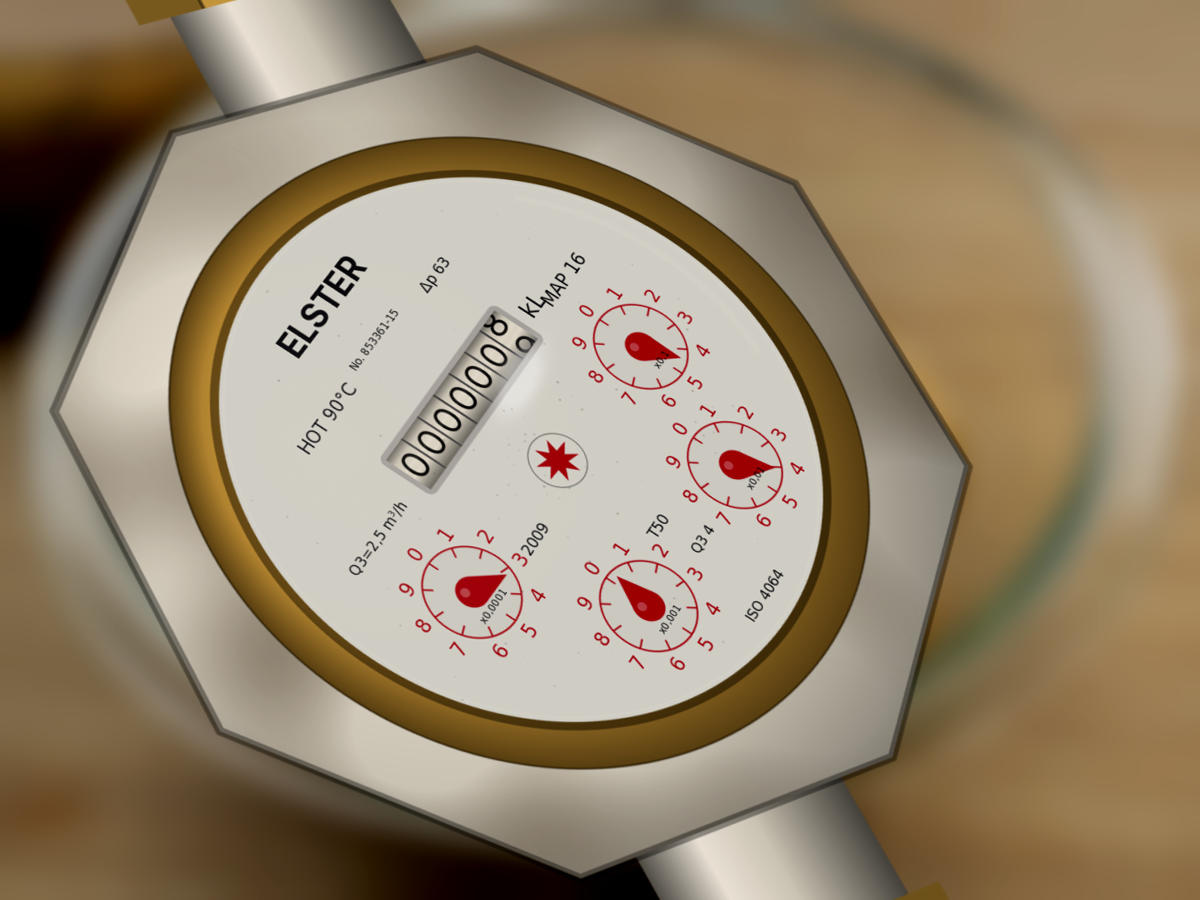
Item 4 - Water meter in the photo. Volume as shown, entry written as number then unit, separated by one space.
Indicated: 8.4403 kL
